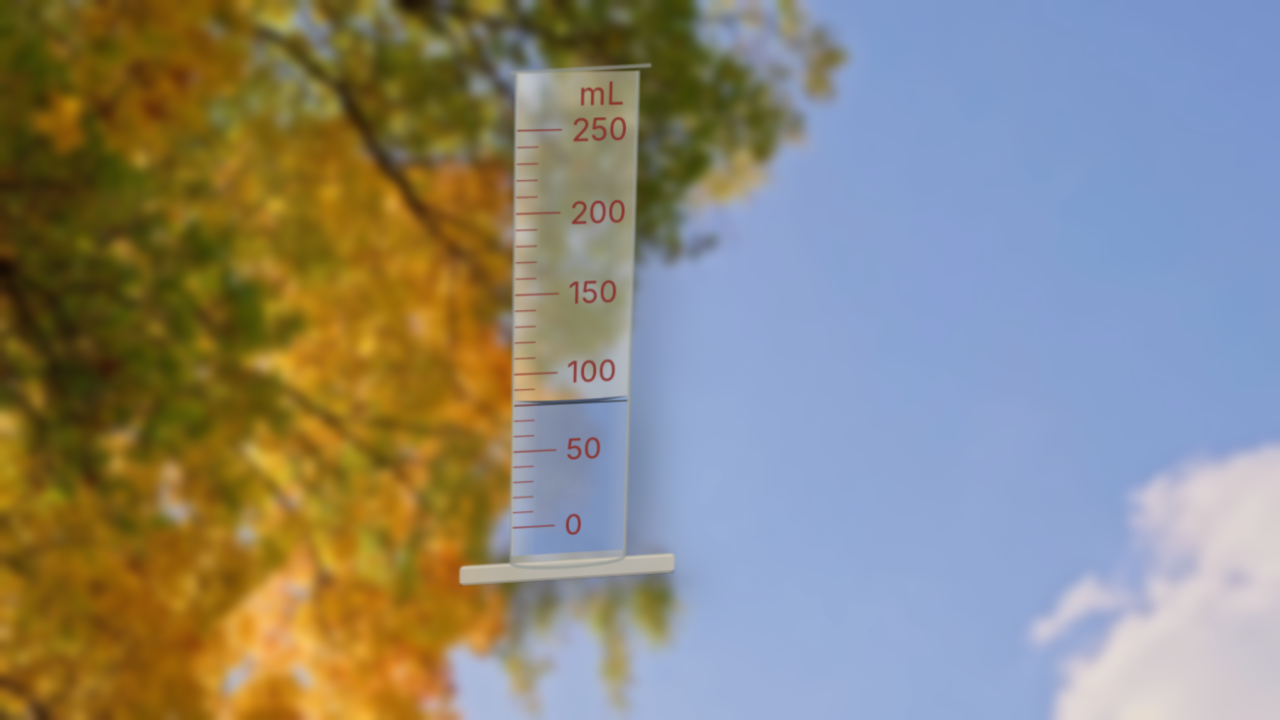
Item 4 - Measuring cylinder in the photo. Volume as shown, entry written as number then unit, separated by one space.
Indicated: 80 mL
